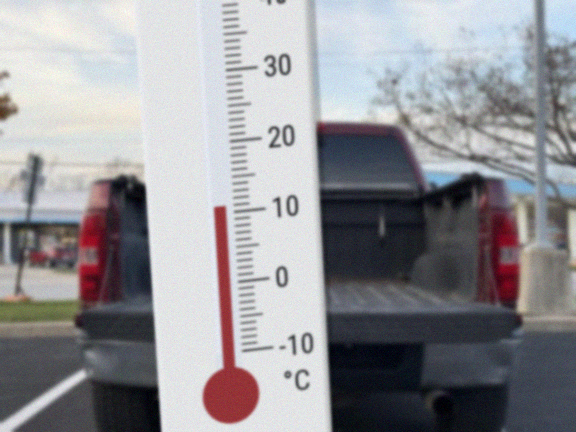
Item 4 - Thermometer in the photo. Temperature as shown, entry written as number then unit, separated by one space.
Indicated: 11 °C
